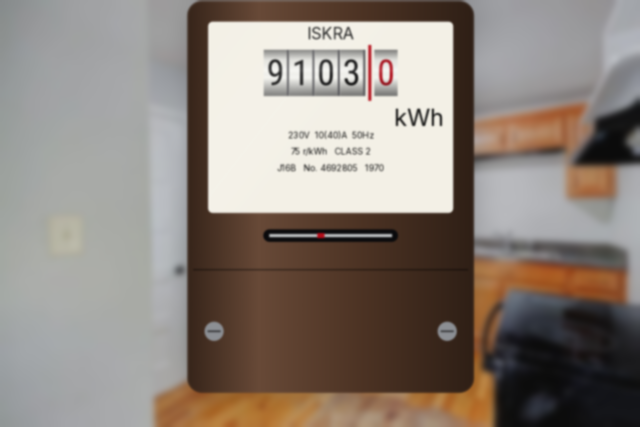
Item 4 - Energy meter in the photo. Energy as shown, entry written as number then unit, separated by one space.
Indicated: 9103.0 kWh
